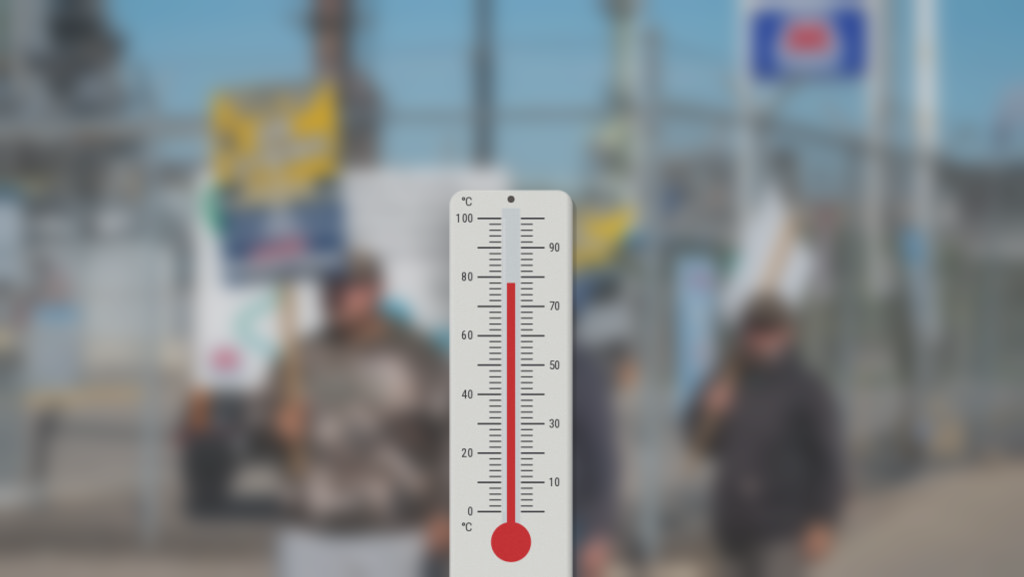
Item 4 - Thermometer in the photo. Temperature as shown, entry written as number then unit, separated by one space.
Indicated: 78 °C
